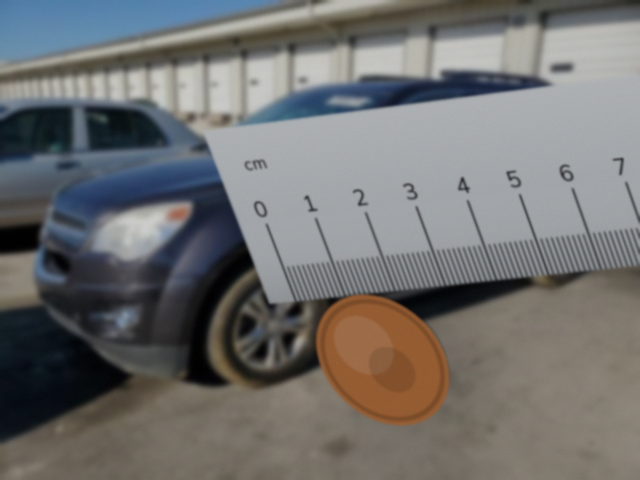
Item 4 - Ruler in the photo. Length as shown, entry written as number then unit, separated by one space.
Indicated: 2.5 cm
